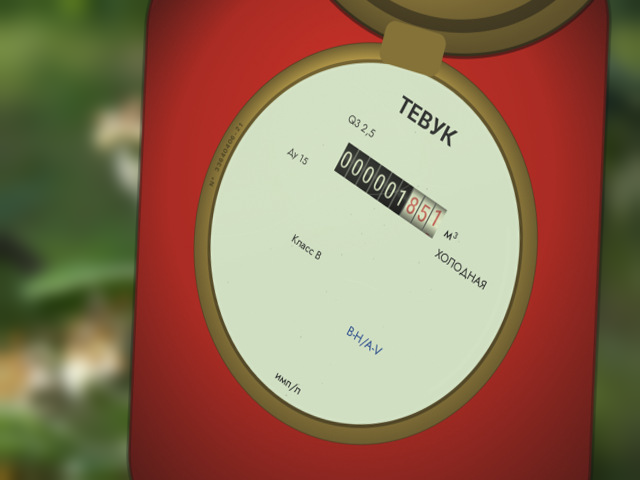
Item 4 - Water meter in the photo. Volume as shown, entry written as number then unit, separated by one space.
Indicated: 1.851 m³
